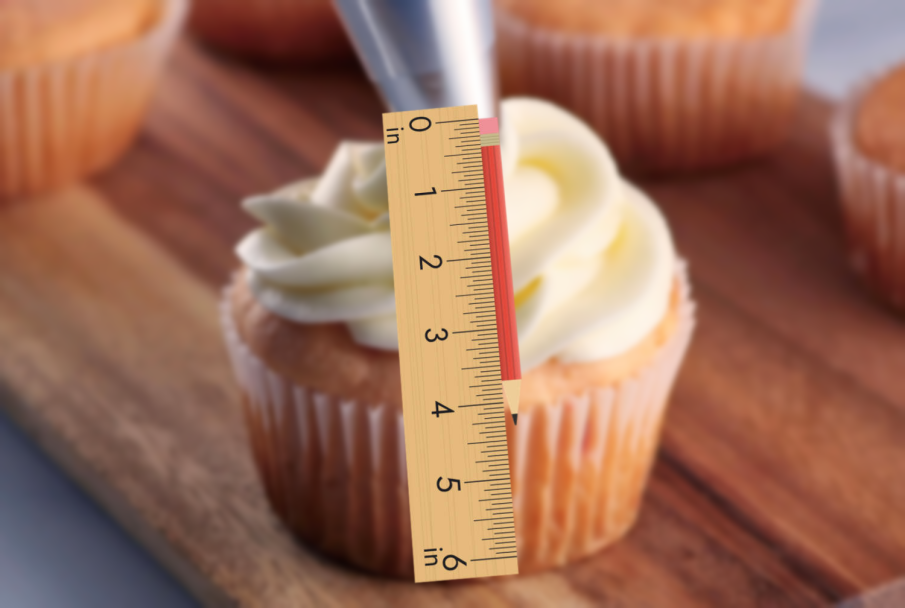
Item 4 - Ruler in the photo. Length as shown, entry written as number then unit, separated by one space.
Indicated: 4.3125 in
